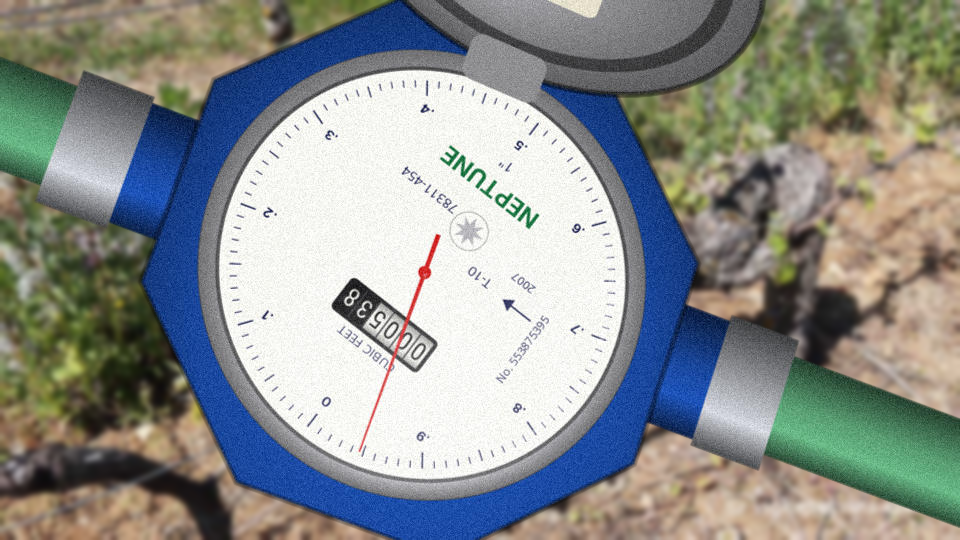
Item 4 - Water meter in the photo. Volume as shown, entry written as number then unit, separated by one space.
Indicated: 537.95 ft³
